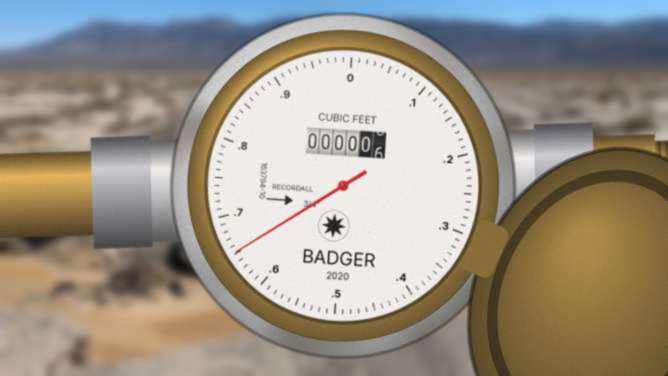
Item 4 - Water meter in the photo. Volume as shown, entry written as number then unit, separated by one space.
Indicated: 5.65 ft³
